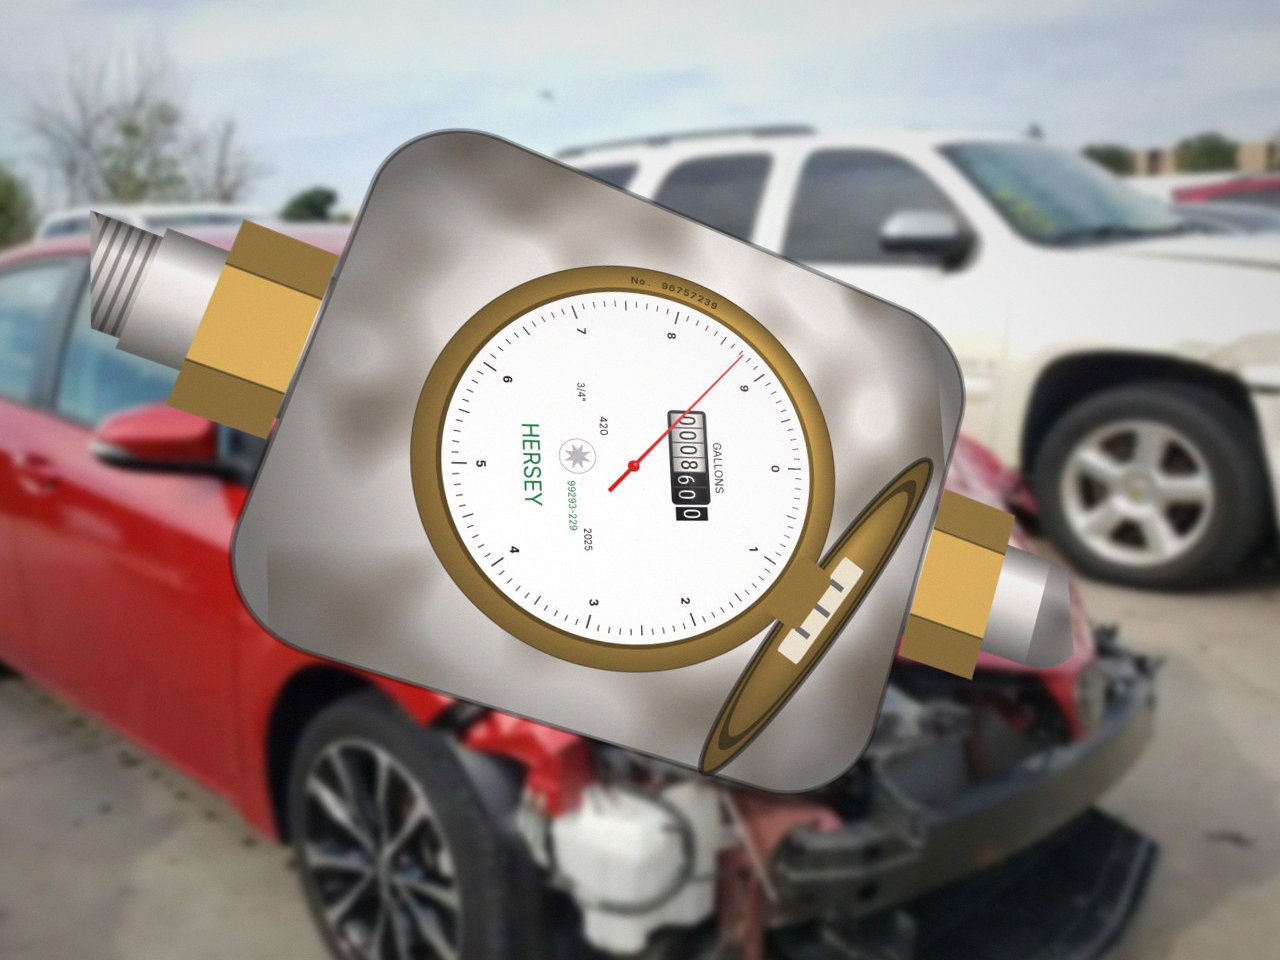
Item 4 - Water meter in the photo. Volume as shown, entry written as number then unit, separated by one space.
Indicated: 8598.7 gal
